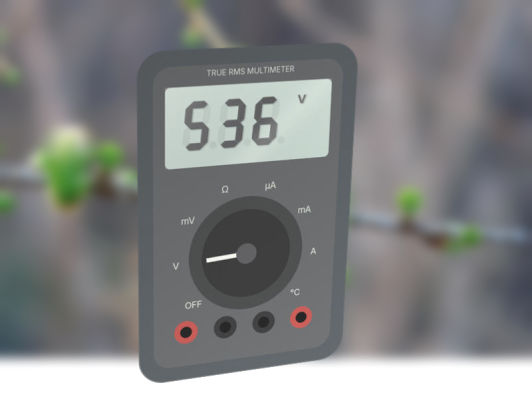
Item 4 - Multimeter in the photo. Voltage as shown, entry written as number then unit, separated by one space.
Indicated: 536 V
